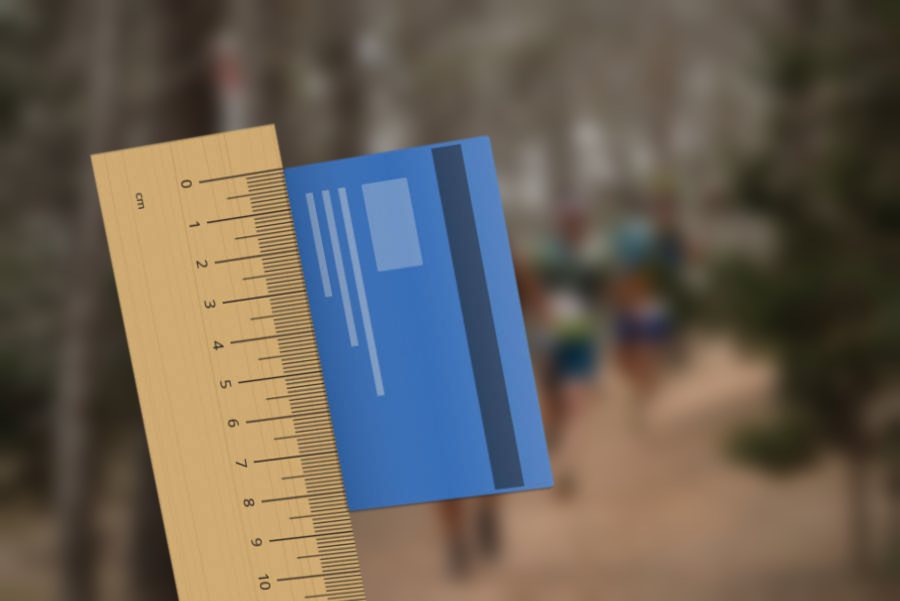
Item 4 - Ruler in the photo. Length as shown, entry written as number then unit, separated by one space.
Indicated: 8.5 cm
